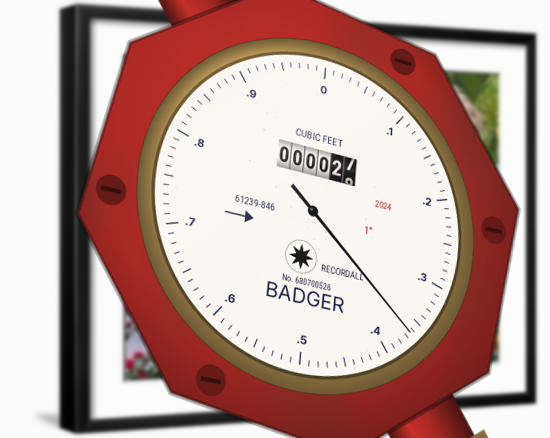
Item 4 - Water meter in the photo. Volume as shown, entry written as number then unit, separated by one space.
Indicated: 27.36 ft³
